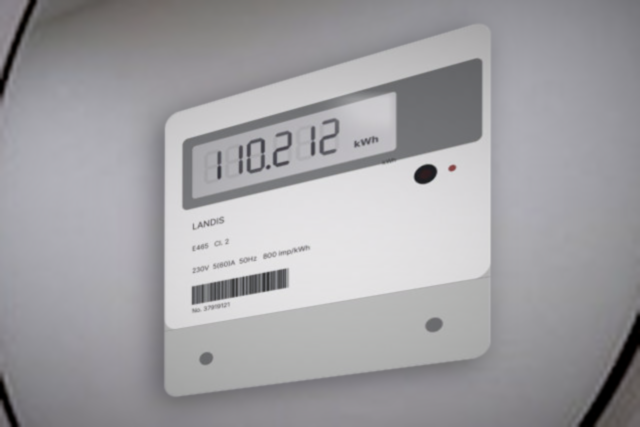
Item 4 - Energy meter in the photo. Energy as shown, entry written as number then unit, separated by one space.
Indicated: 110.212 kWh
